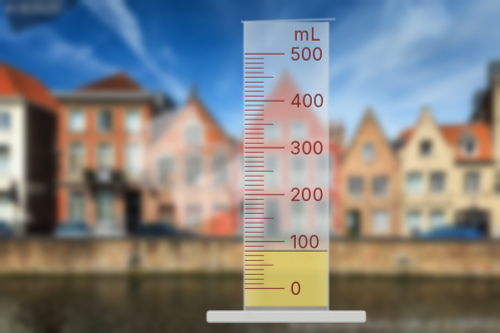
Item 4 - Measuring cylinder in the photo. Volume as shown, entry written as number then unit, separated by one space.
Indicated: 80 mL
